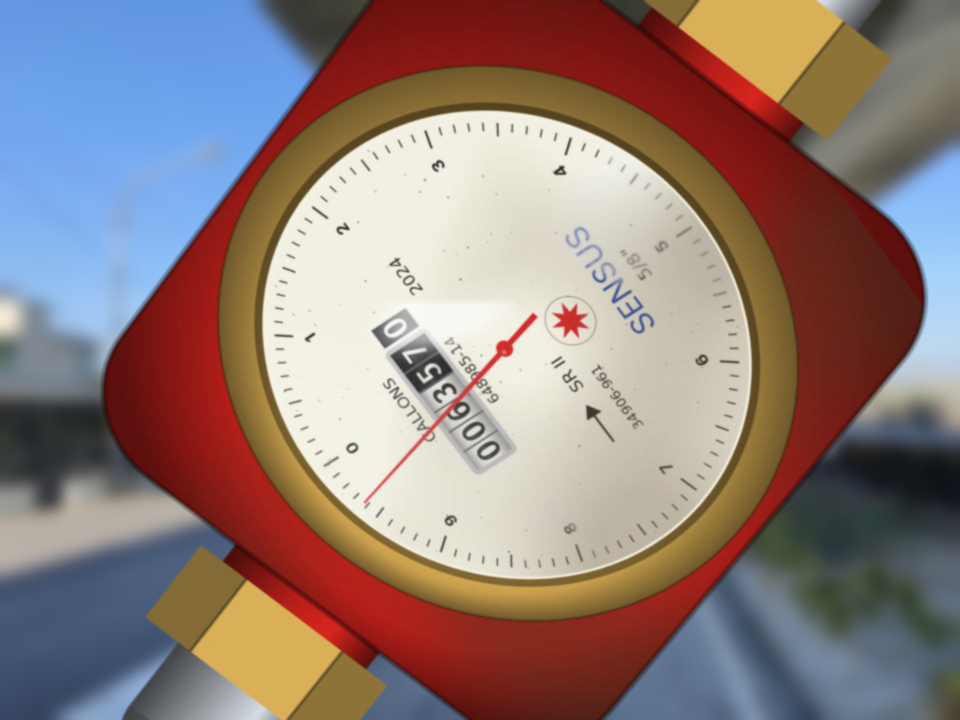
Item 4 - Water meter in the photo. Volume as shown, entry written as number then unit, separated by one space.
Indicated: 63569.6 gal
